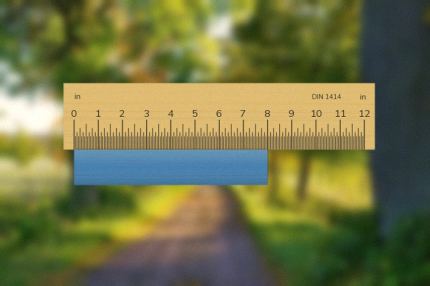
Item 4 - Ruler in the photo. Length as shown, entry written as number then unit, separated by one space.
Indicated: 8 in
